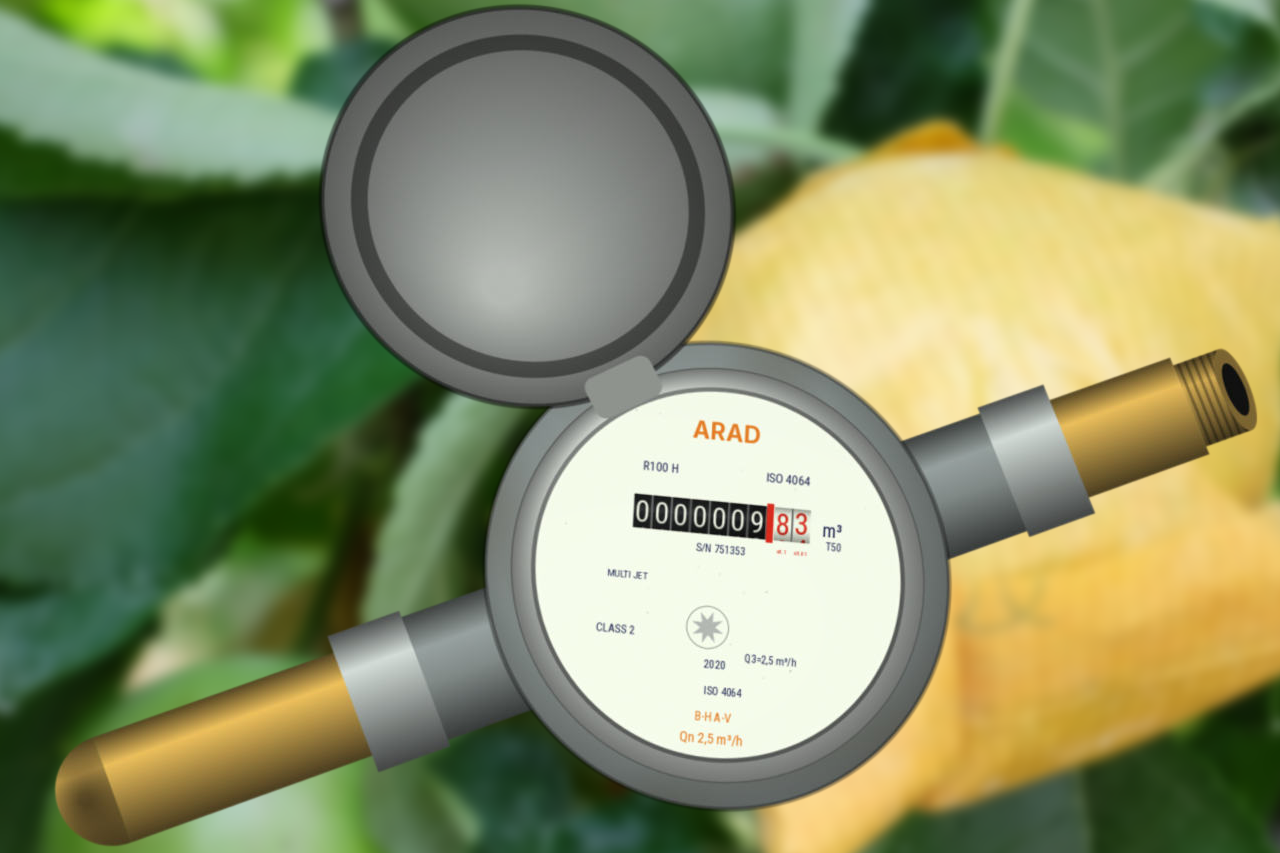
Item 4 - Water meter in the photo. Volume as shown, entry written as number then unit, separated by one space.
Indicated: 9.83 m³
